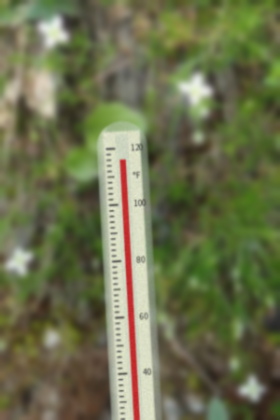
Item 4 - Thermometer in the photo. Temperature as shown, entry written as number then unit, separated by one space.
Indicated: 116 °F
